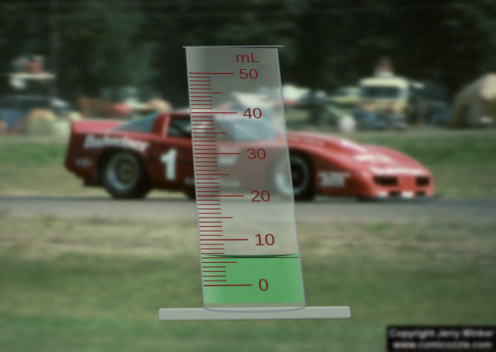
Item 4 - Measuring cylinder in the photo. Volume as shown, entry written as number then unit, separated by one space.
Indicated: 6 mL
